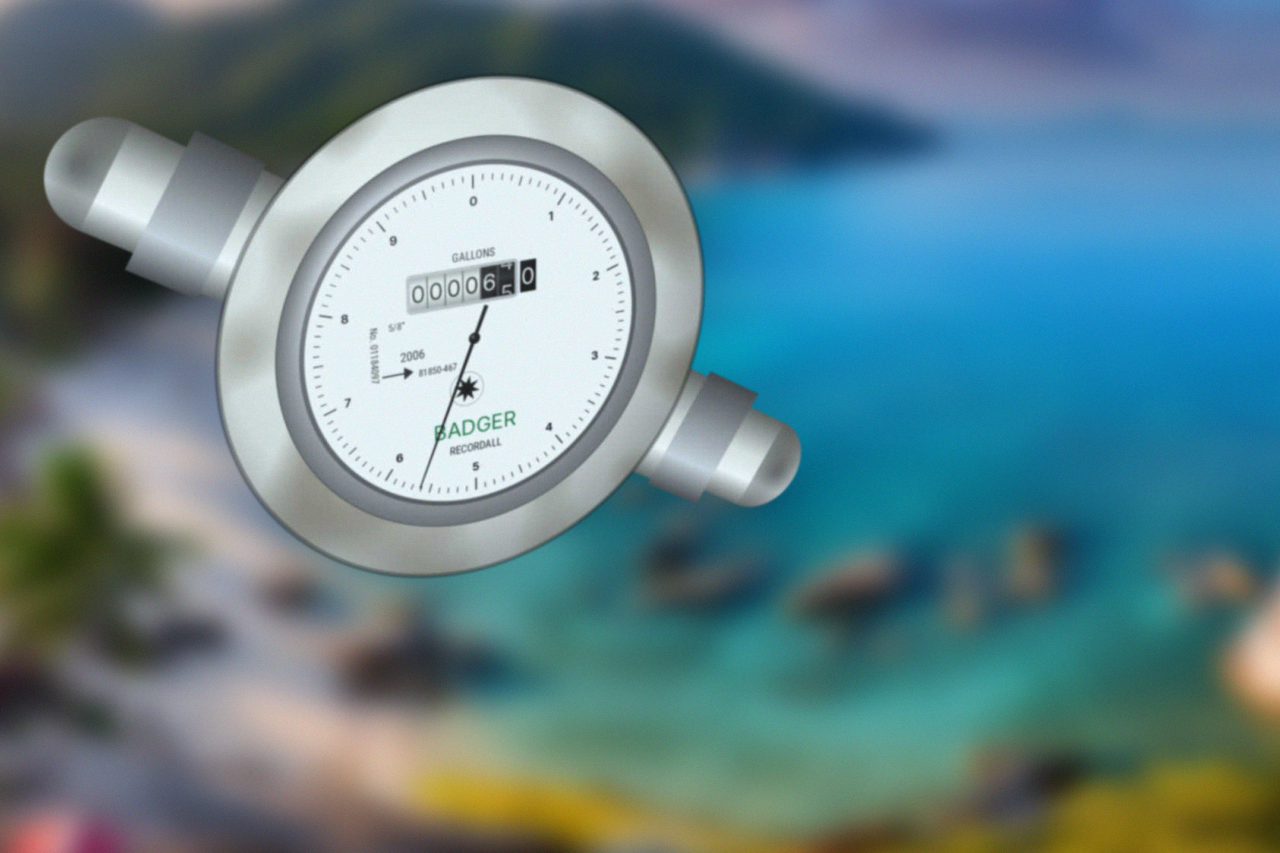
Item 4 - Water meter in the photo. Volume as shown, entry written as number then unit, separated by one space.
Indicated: 645.6 gal
